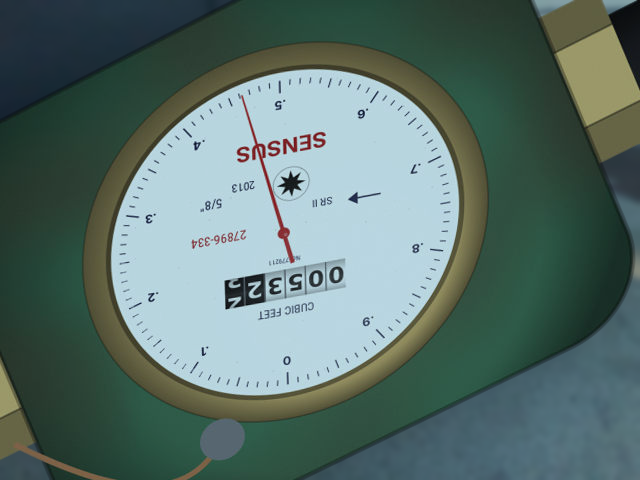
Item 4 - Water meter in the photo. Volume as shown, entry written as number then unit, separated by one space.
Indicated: 5322.46 ft³
